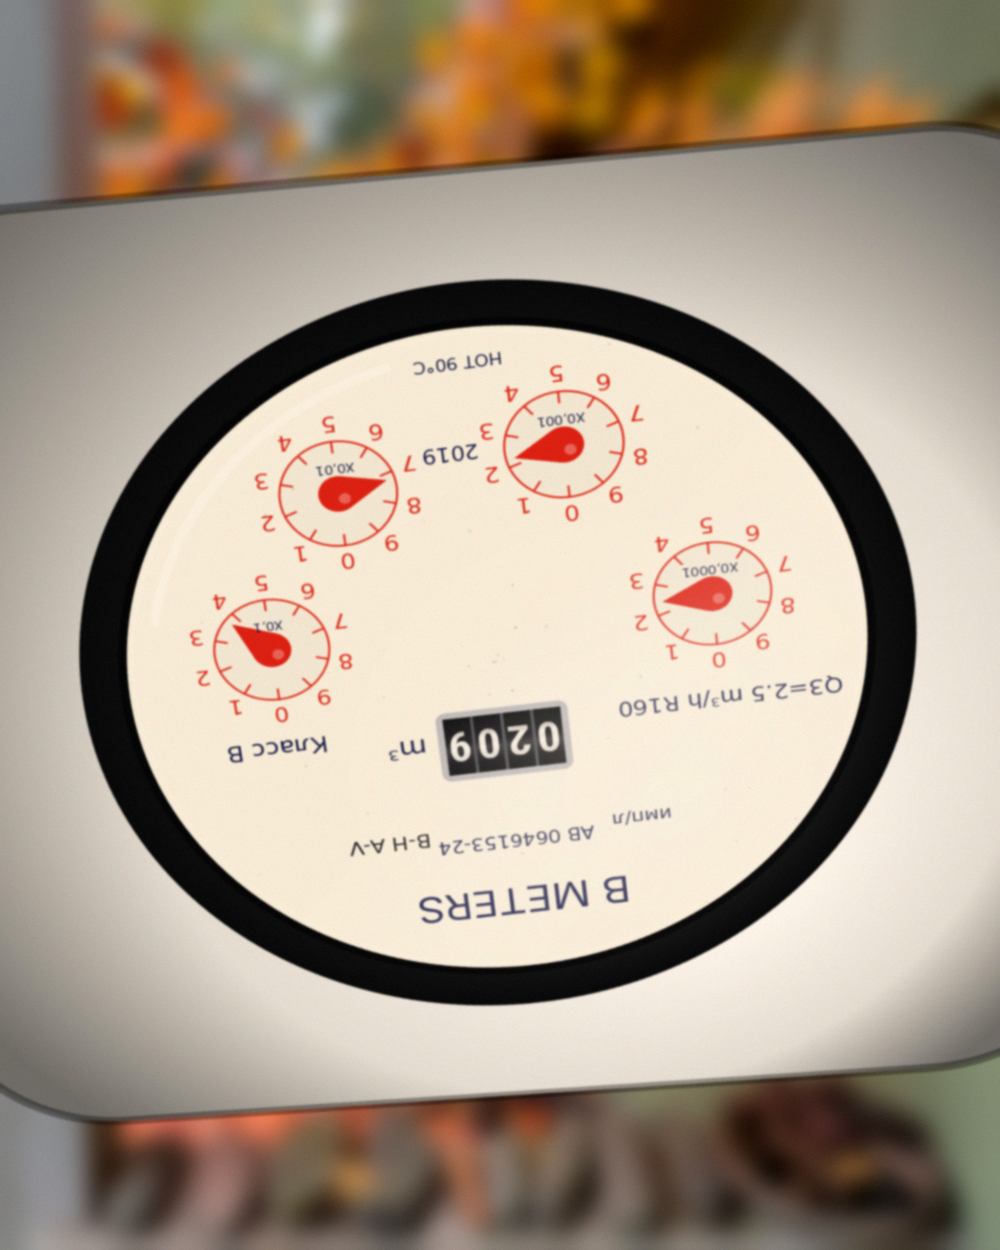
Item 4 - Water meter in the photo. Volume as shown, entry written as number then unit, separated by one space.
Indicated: 209.3722 m³
